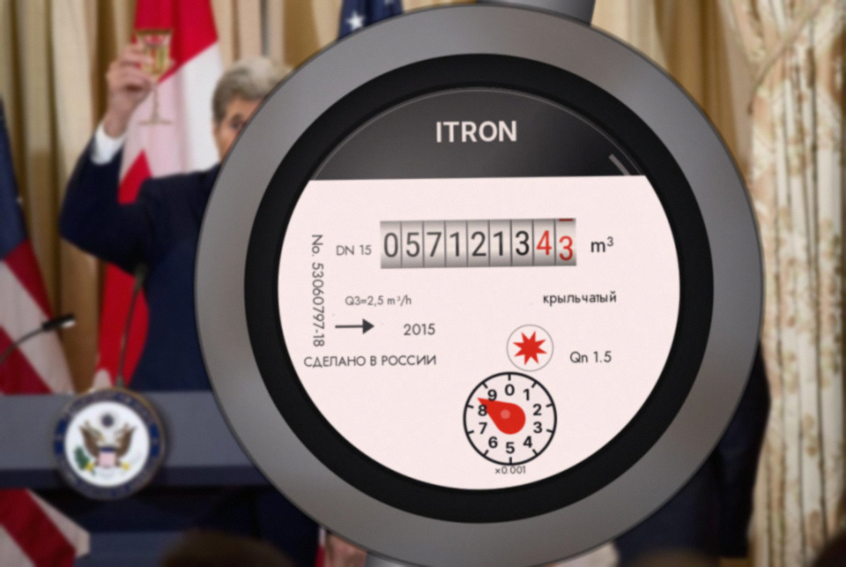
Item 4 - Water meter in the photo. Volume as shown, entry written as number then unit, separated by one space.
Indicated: 571213.428 m³
